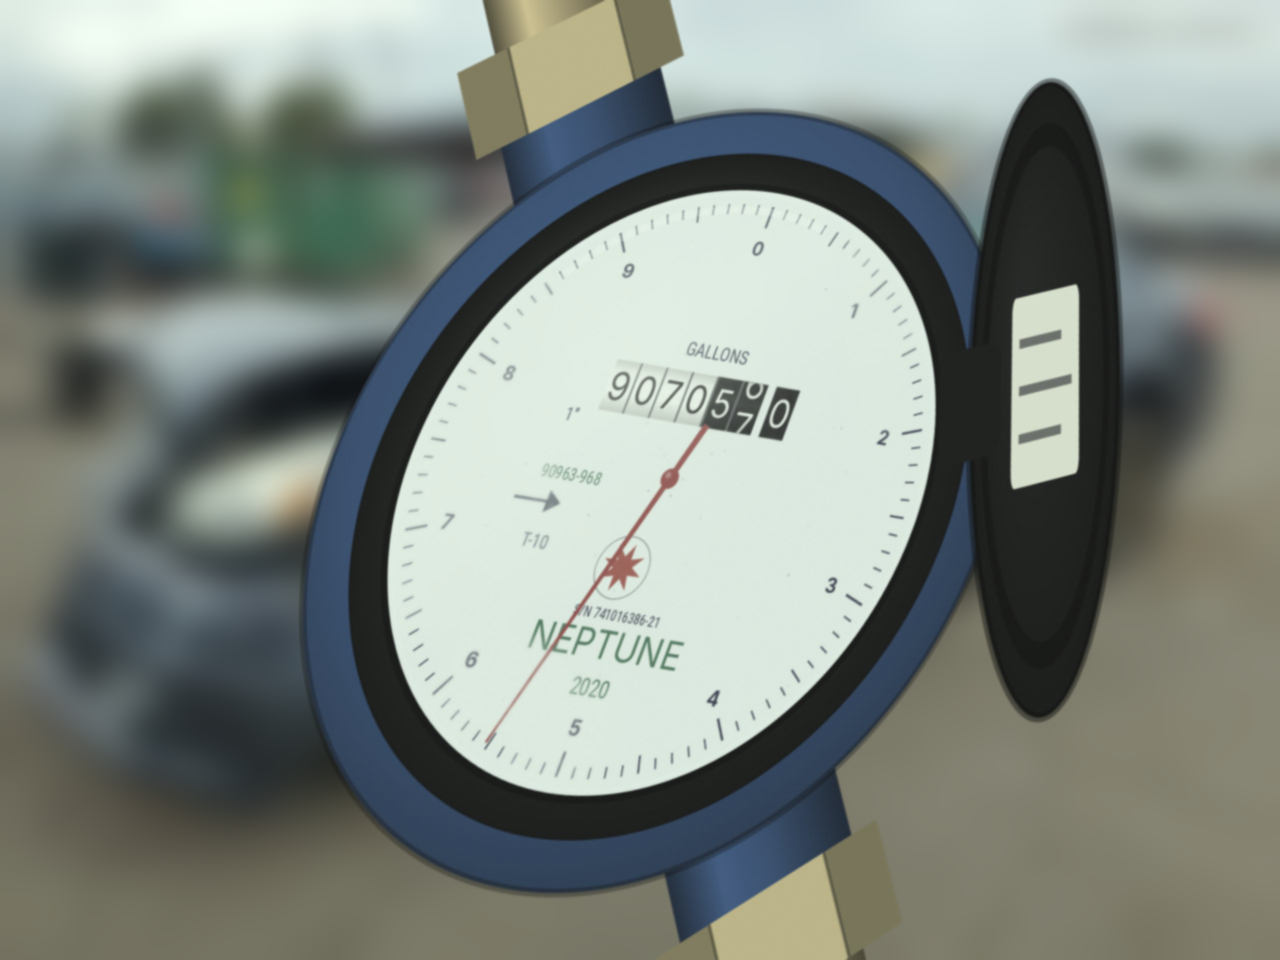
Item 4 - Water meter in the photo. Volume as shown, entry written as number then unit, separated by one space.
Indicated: 9070565.5 gal
